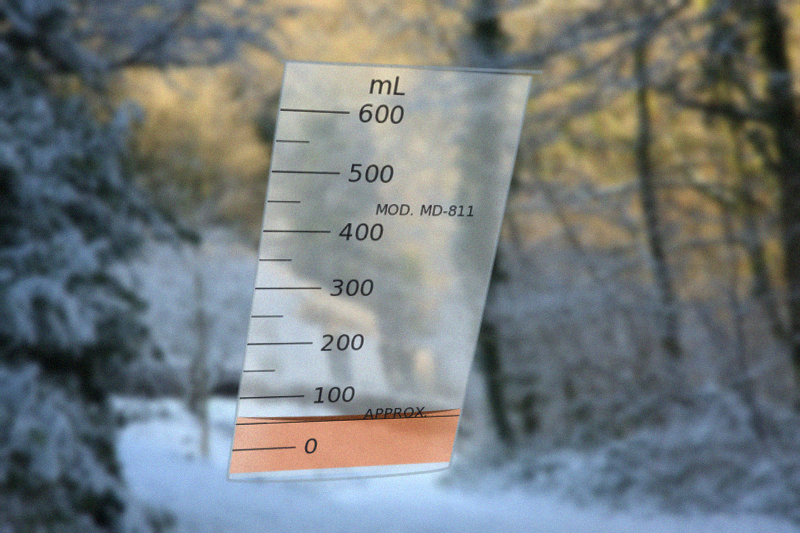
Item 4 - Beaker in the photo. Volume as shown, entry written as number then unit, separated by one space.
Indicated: 50 mL
